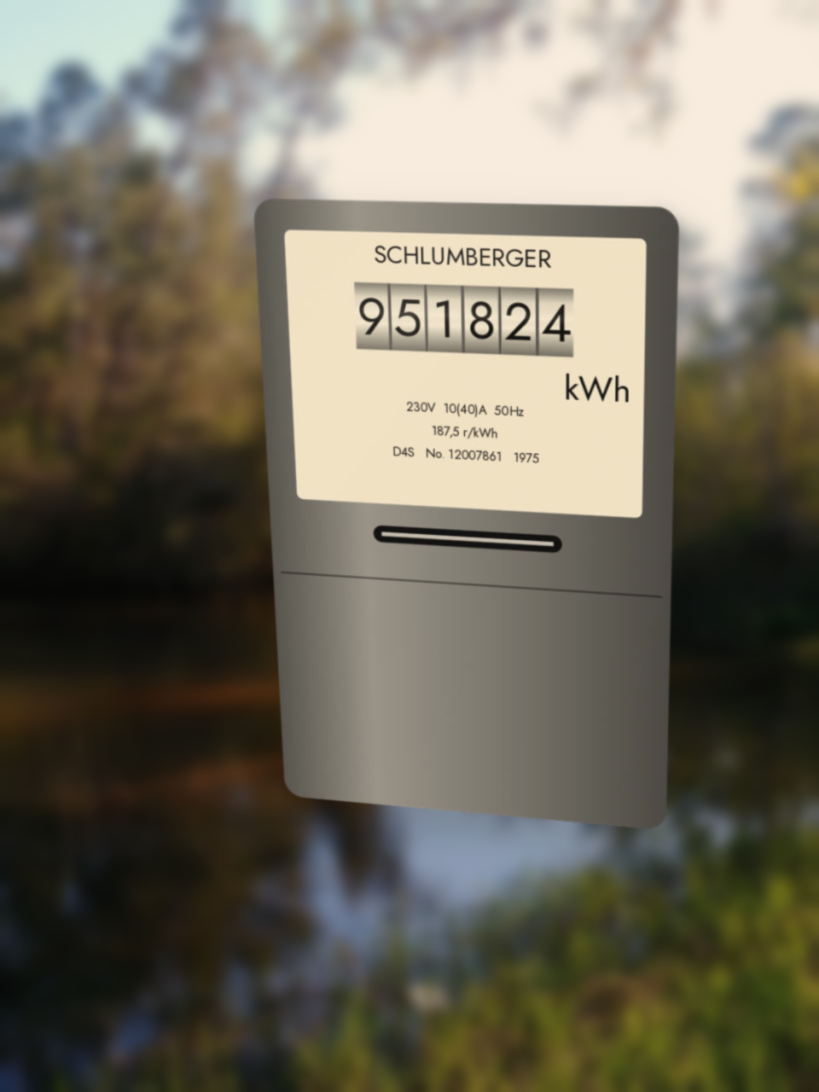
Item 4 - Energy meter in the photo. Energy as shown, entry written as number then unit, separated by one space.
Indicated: 951824 kWh
